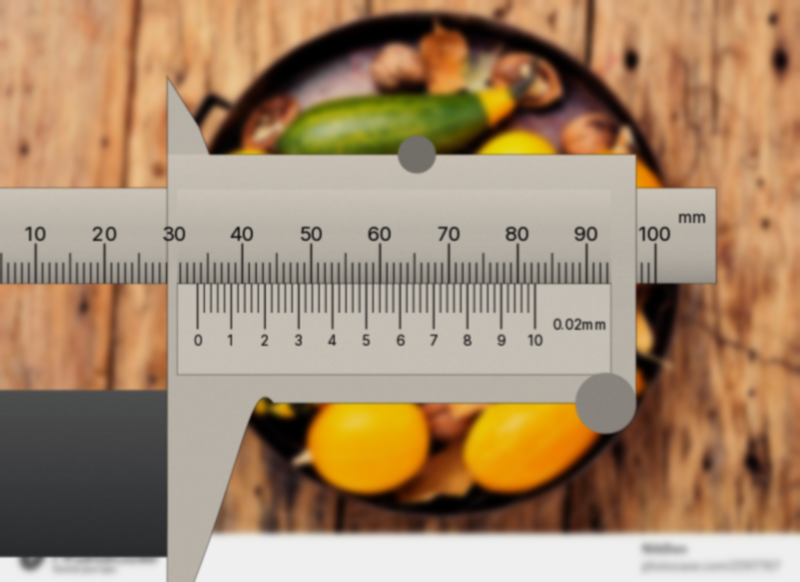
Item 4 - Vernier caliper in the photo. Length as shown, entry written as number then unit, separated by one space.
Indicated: 33.5 mm
